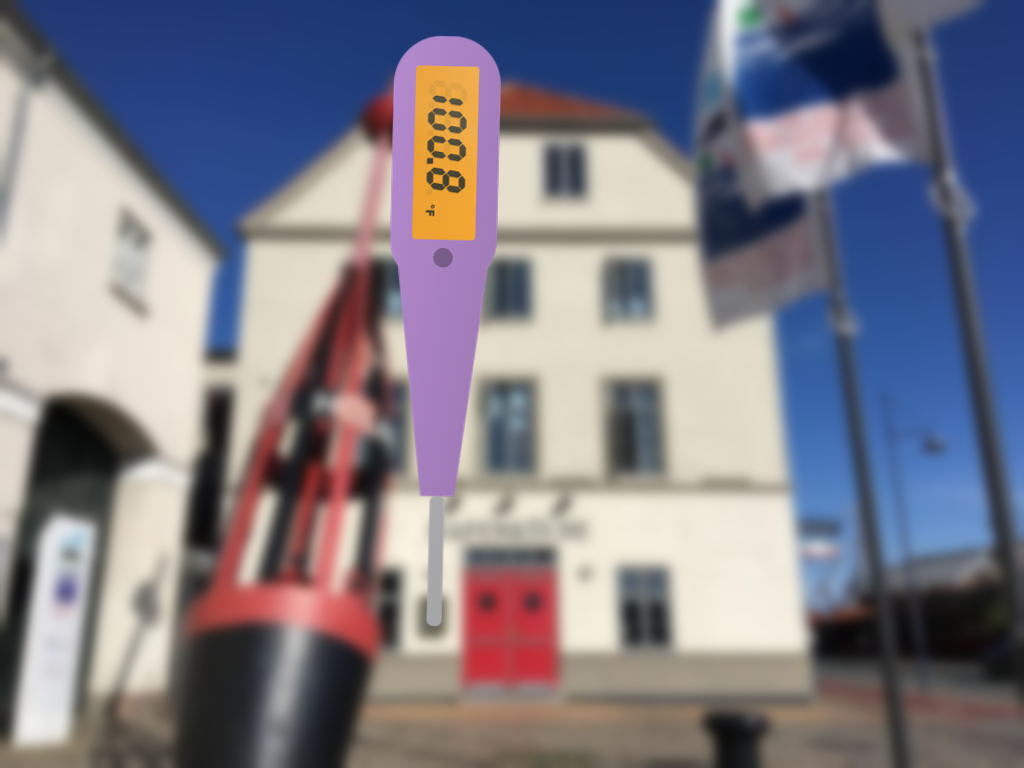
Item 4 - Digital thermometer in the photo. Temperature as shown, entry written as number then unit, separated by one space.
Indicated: 100.8 °F
